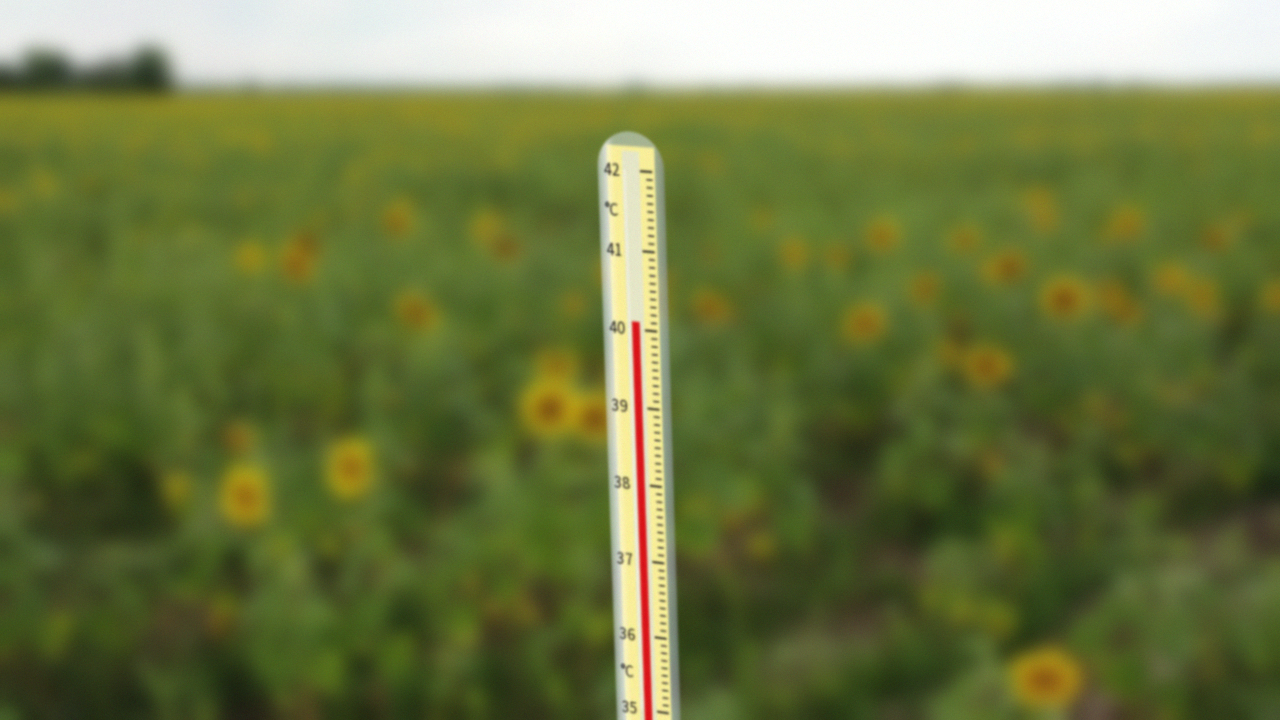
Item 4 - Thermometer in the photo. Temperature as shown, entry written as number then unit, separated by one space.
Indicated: 40.1 °C
